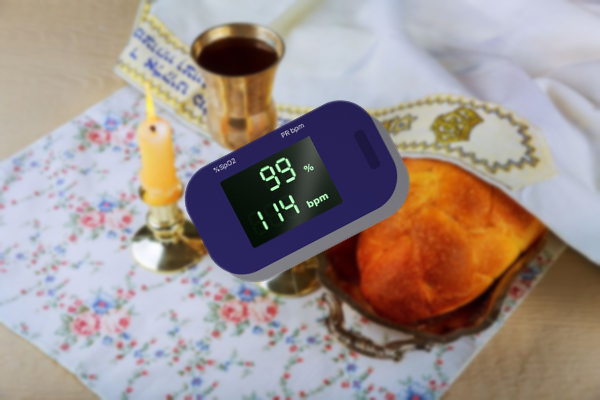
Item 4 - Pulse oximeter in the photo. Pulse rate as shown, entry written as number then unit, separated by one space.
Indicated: 114 bpm
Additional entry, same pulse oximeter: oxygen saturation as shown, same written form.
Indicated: 99 %
